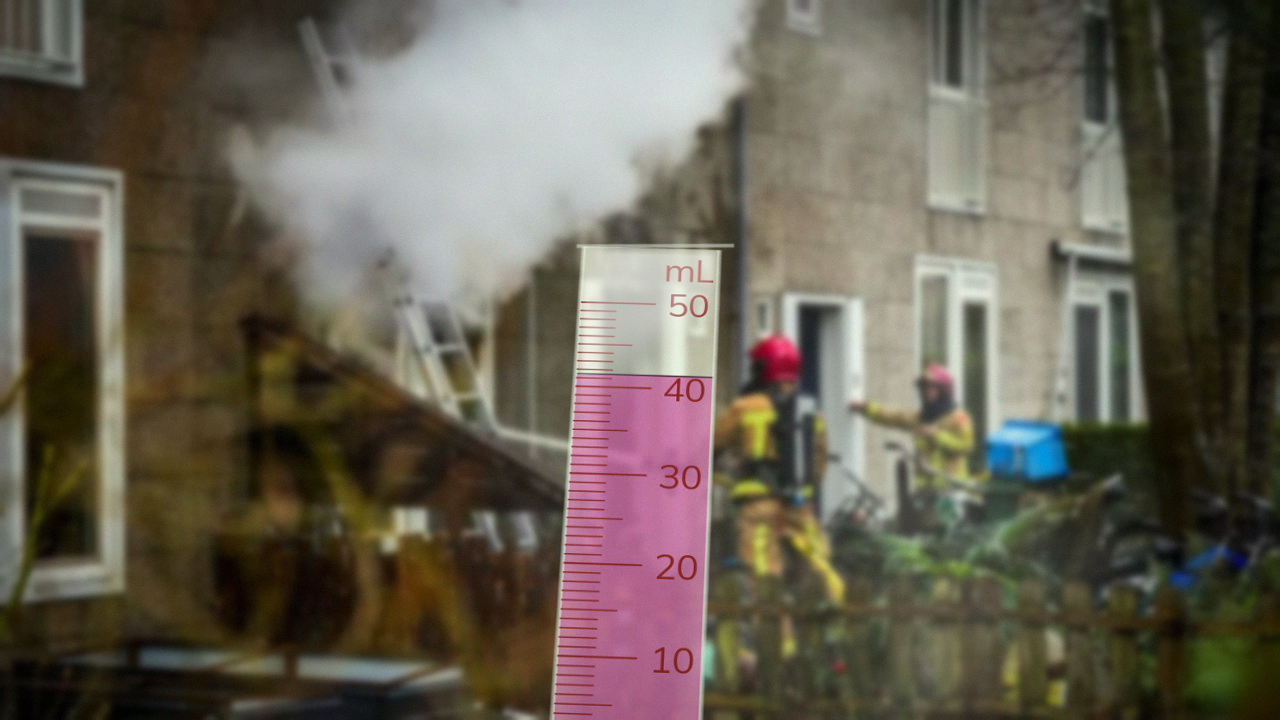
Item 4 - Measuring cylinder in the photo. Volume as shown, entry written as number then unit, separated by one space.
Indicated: 41.5 mL
